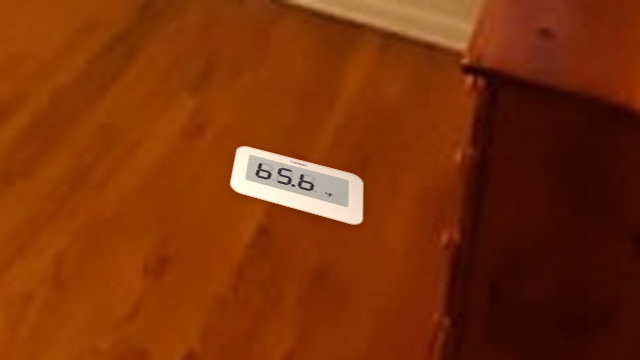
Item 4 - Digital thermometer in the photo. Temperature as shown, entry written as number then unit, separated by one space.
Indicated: 65.6 °F
